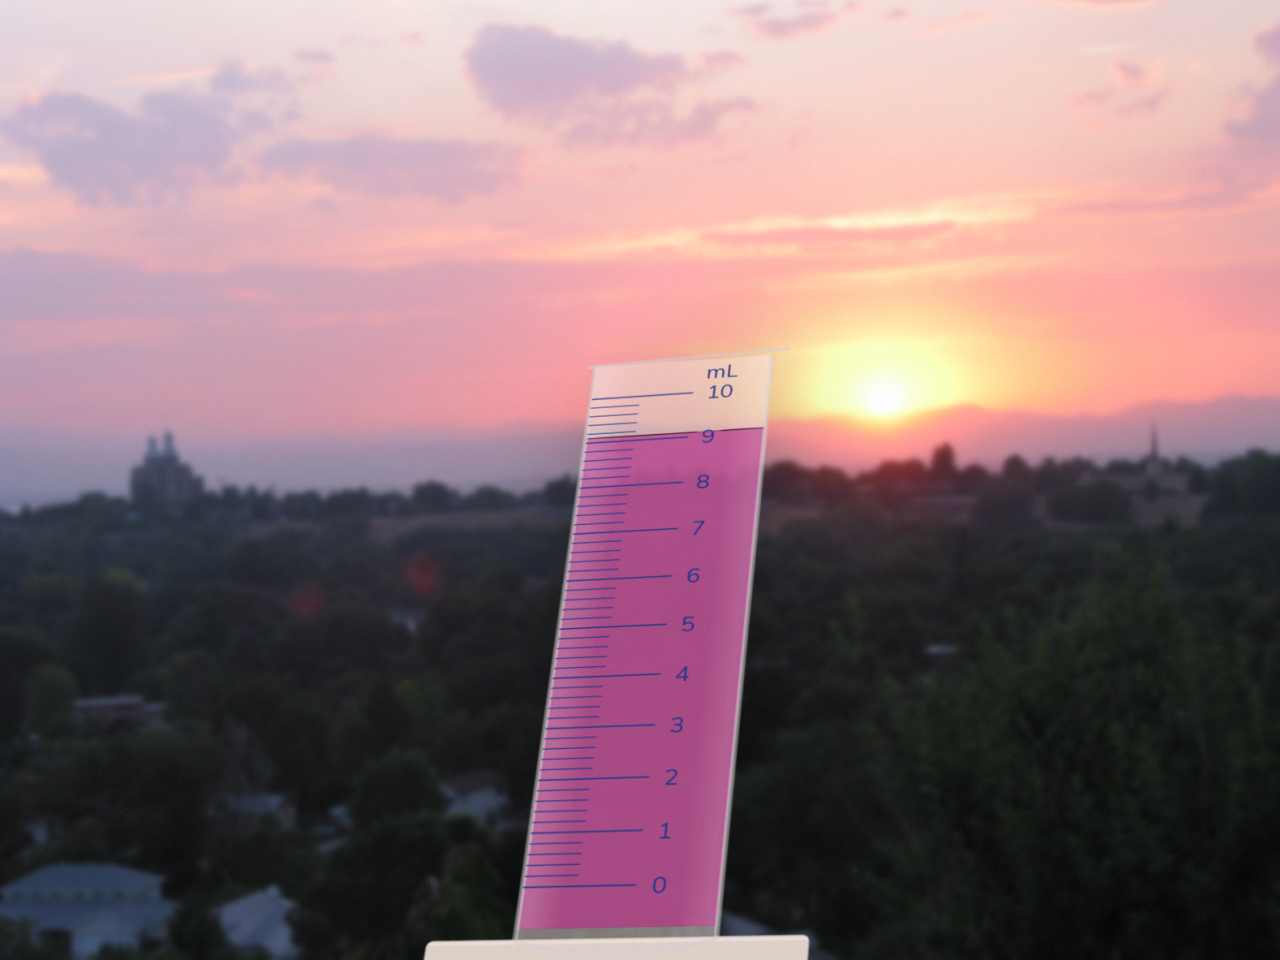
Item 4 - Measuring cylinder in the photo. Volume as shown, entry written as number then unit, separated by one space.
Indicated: 9.1 mL
